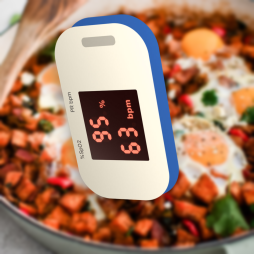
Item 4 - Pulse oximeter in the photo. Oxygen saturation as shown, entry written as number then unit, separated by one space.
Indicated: 95 %
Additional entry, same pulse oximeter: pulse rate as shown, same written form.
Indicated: 63 bpm
